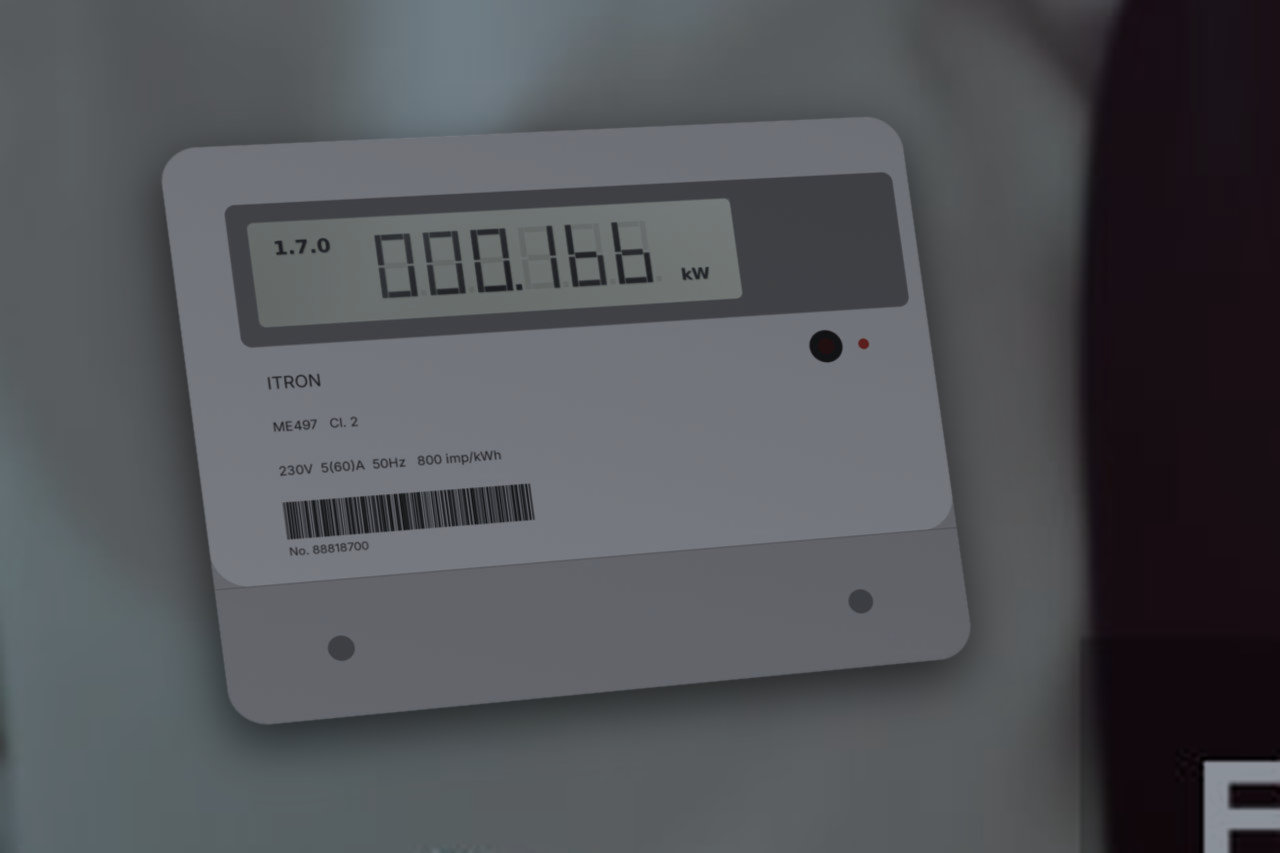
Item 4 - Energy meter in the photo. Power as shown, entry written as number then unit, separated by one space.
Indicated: 0.166 kW
